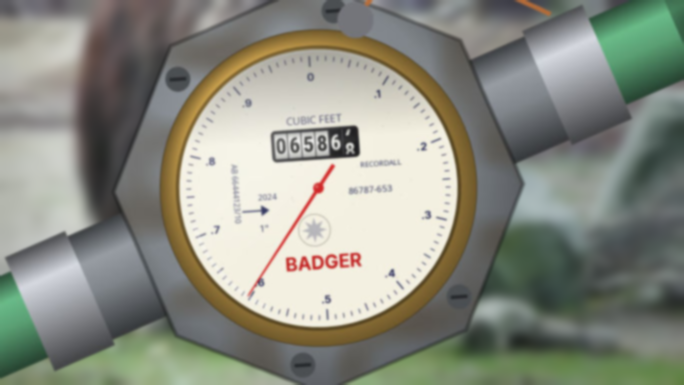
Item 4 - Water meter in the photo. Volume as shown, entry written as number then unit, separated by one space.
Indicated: 65867.60 ft³
